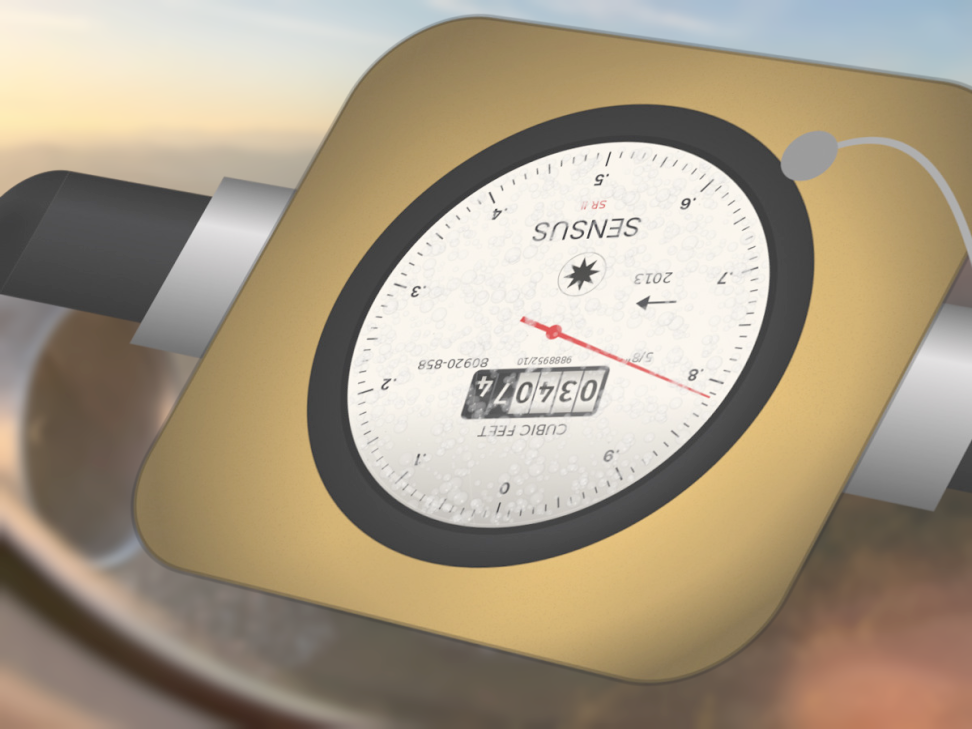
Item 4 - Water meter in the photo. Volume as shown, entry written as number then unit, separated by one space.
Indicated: 34073.81 ft³
